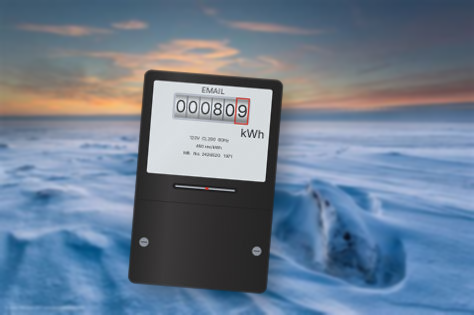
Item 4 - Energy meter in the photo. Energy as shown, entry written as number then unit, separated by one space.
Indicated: 80.9 kWh
